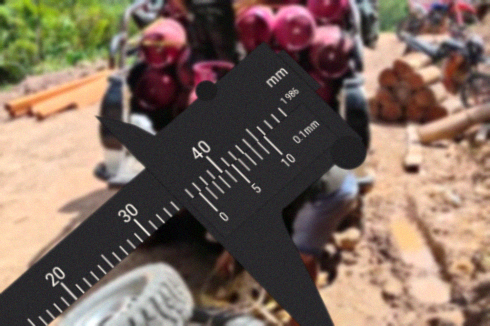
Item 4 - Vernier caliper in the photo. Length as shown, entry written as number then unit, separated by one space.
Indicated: 36.8 mm
